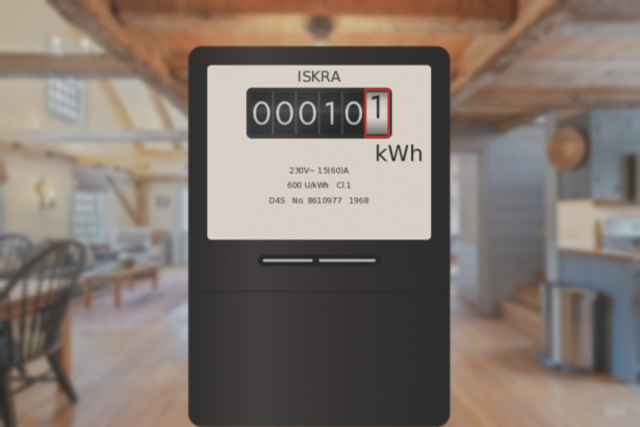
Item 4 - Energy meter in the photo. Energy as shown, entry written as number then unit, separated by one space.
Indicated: 10.1 kWh
